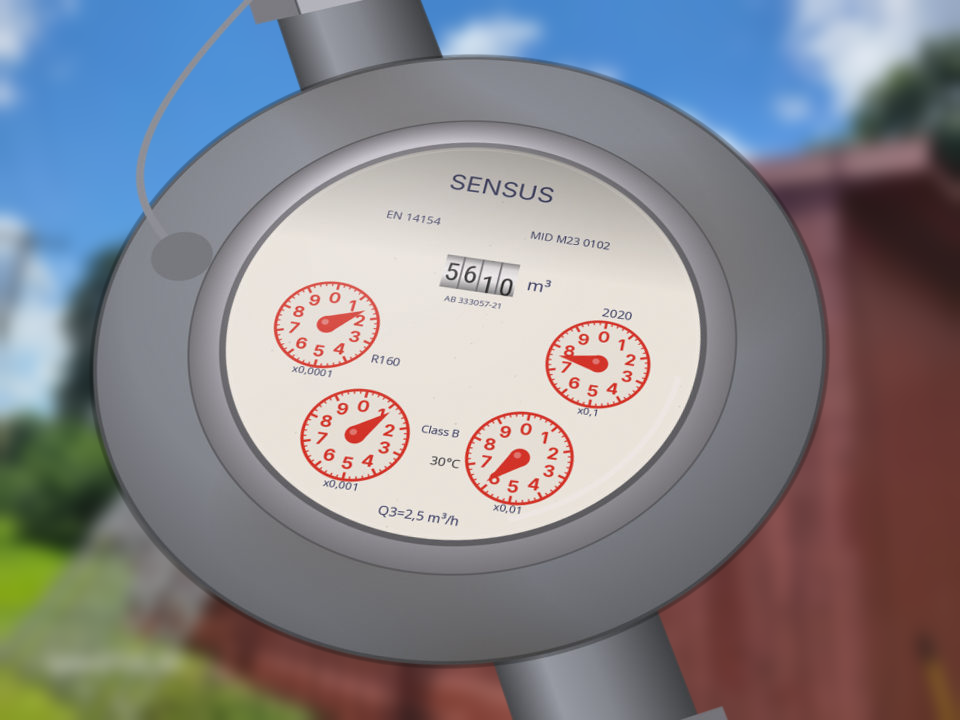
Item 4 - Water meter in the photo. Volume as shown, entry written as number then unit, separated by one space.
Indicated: 5609.7611 m³
